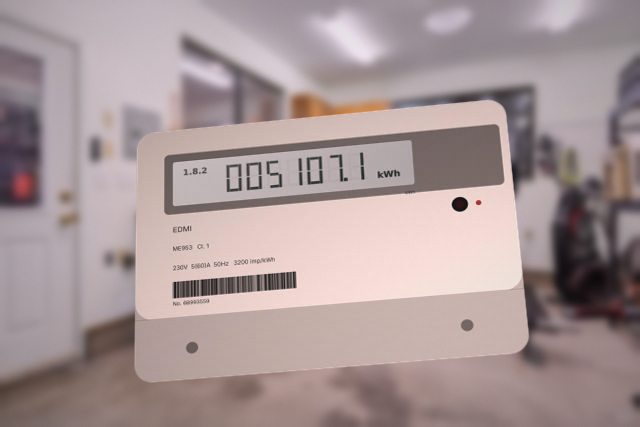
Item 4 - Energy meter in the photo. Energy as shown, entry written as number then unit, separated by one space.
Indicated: 5107.1 kWh
